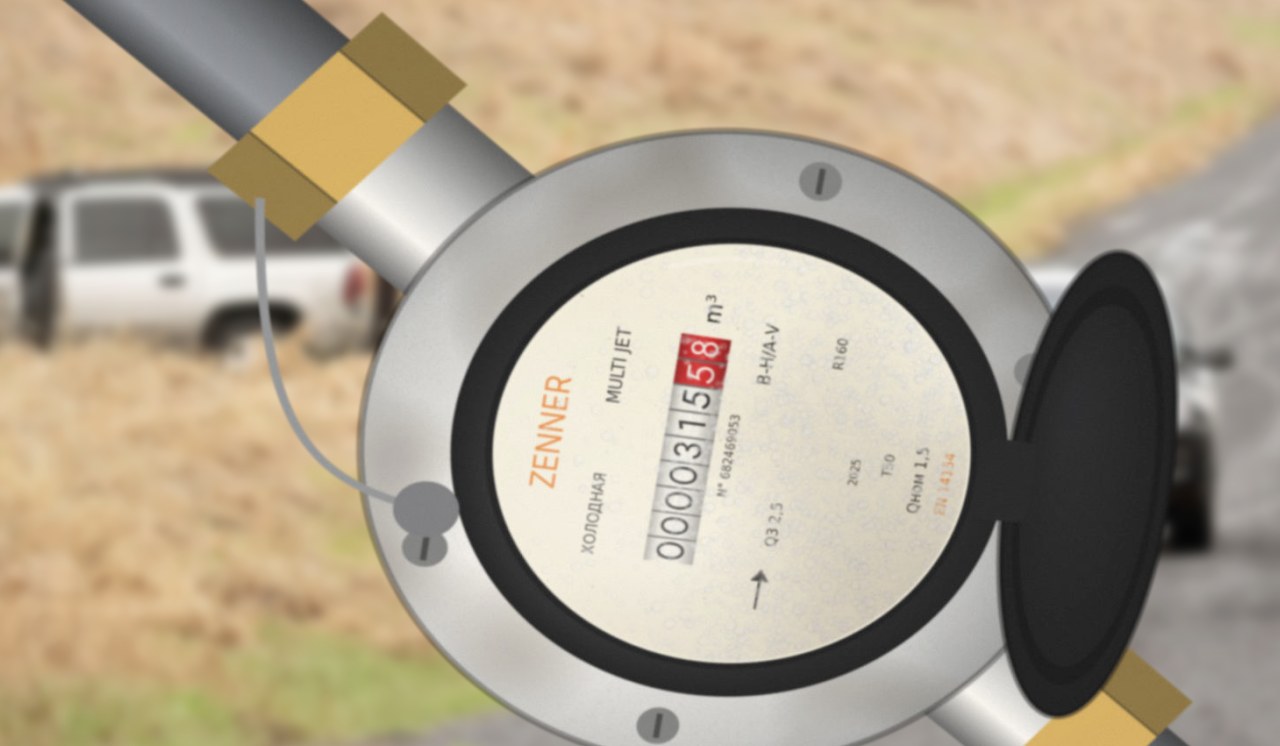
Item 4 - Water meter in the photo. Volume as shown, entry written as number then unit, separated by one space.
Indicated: 315.58 m³
